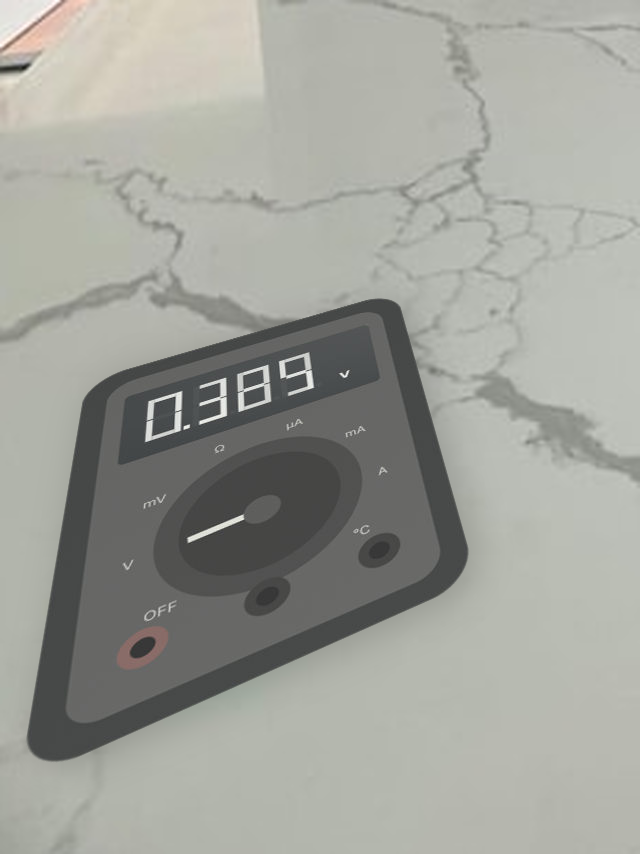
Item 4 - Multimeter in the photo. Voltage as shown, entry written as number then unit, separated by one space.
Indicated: 0.389 V
